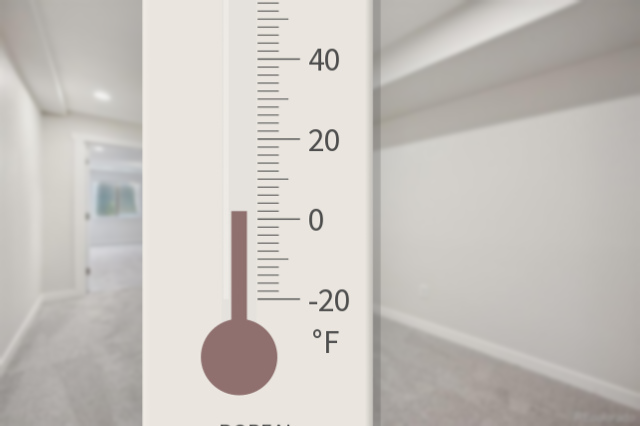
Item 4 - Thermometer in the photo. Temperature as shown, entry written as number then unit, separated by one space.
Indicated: 2 °F
